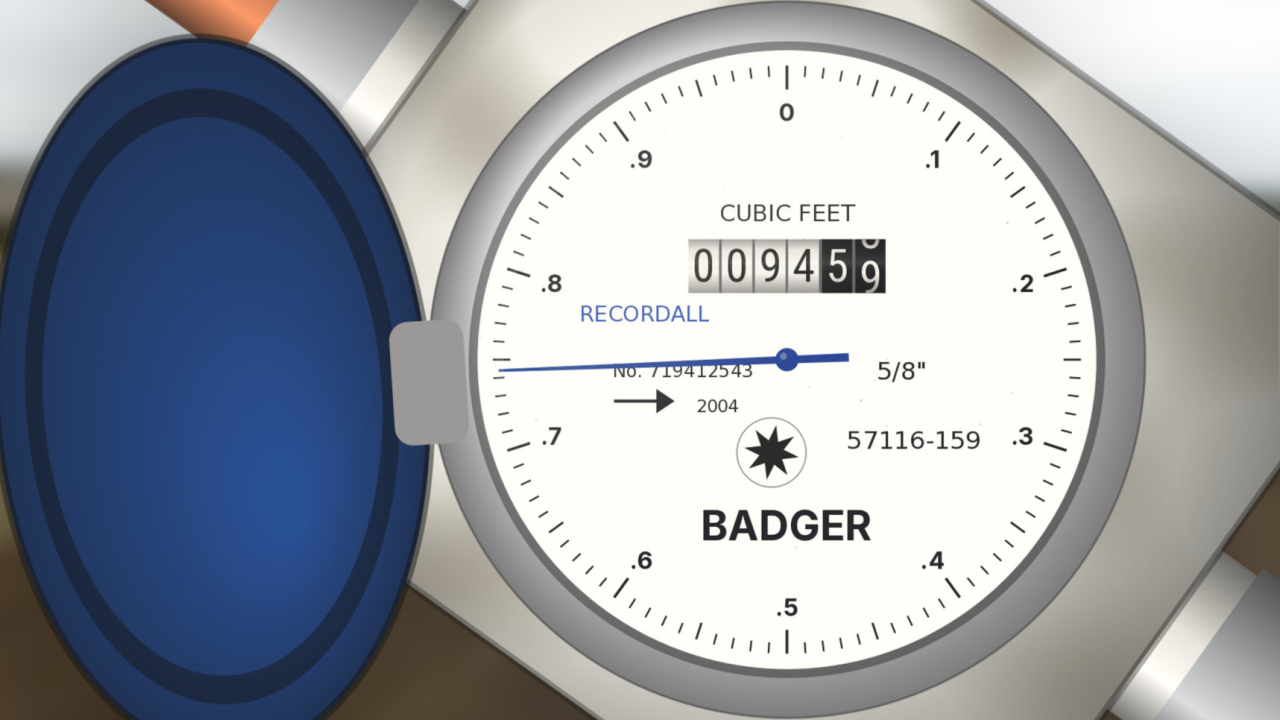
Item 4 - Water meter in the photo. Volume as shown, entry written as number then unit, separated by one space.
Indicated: 9458.74 ft³
